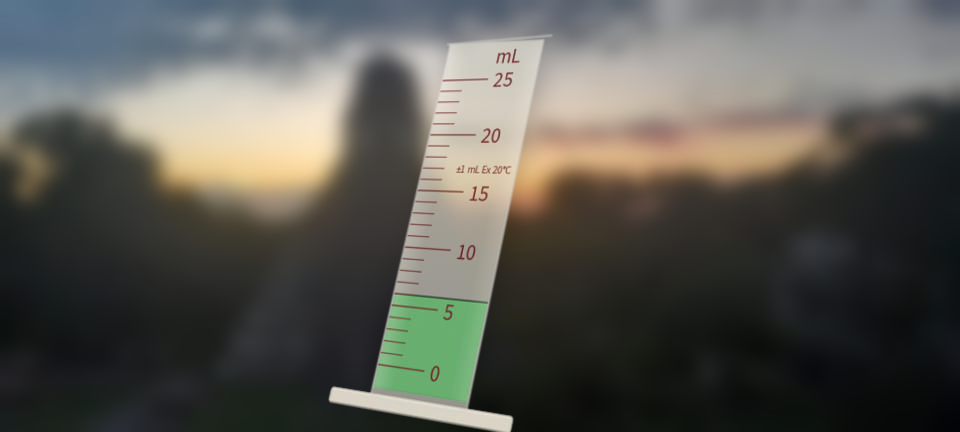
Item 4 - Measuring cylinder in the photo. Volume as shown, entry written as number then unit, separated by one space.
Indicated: 6 mL
